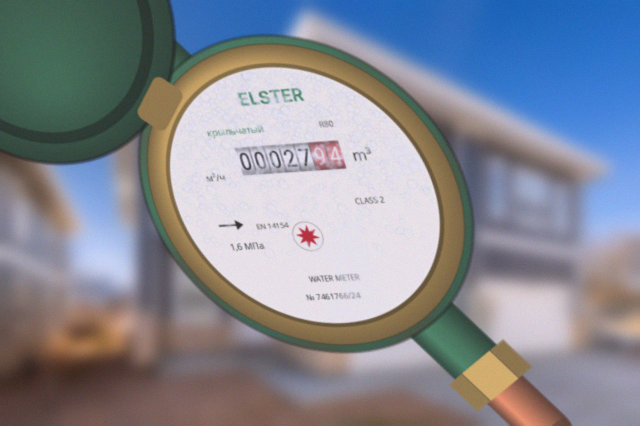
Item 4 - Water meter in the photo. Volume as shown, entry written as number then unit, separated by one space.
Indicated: 27.94 m³
